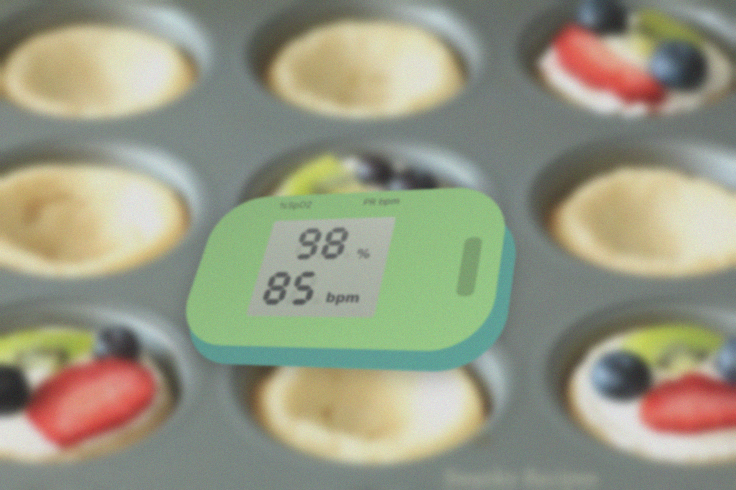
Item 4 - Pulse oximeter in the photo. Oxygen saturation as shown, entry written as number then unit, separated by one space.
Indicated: 98 %
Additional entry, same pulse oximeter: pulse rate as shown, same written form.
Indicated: 85 bpm
